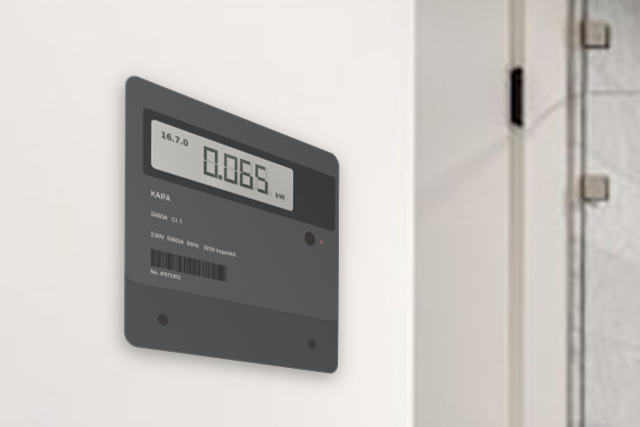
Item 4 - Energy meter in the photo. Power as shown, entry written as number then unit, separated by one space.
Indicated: 0.065 kW
